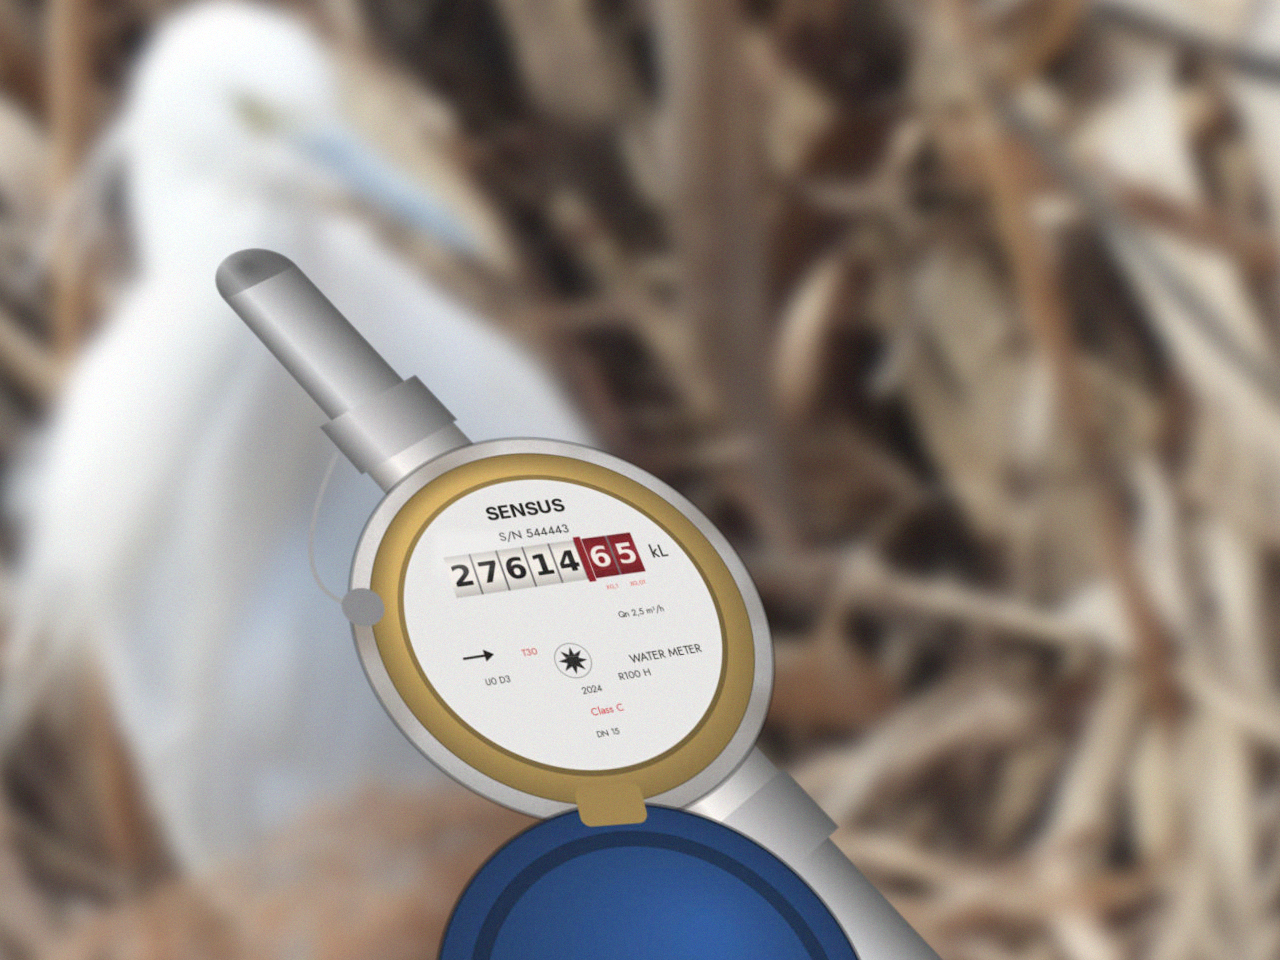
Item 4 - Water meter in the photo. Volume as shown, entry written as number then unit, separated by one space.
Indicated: 27614.65 kL
